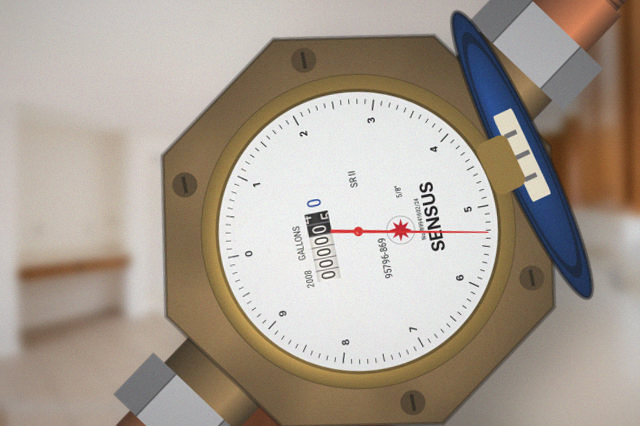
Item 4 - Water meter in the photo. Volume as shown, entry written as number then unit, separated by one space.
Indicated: 45.3 gal
